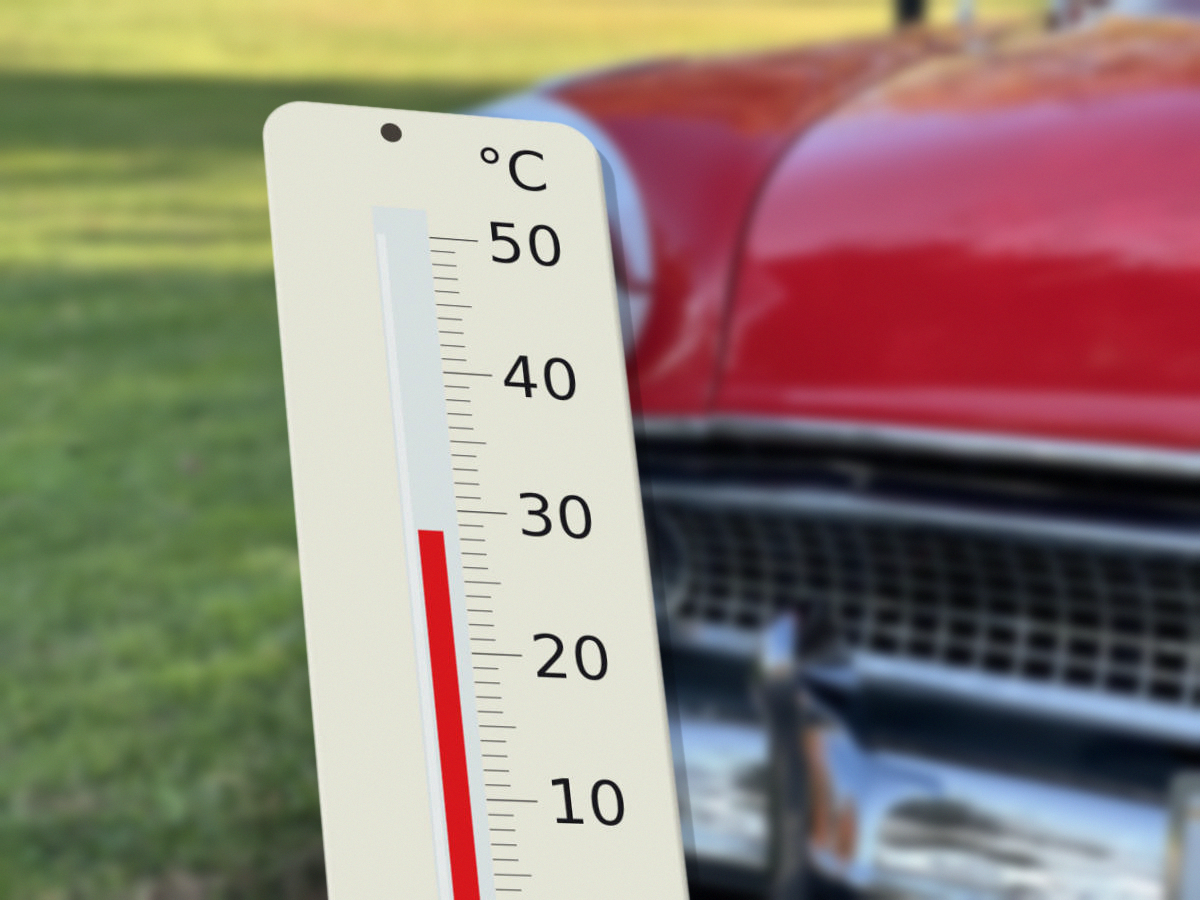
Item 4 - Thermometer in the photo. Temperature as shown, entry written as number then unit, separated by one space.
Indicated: 28.5 °C
